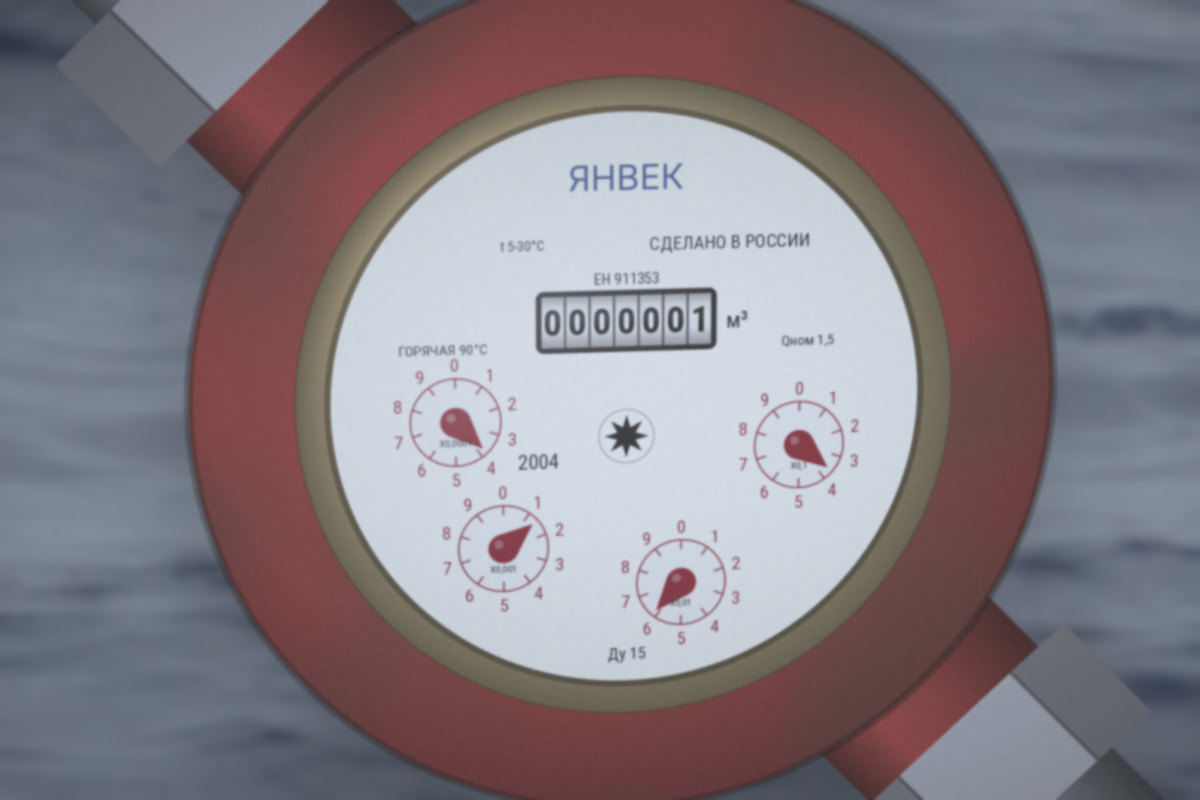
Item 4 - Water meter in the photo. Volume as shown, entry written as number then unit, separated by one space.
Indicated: 1.3613 m³
